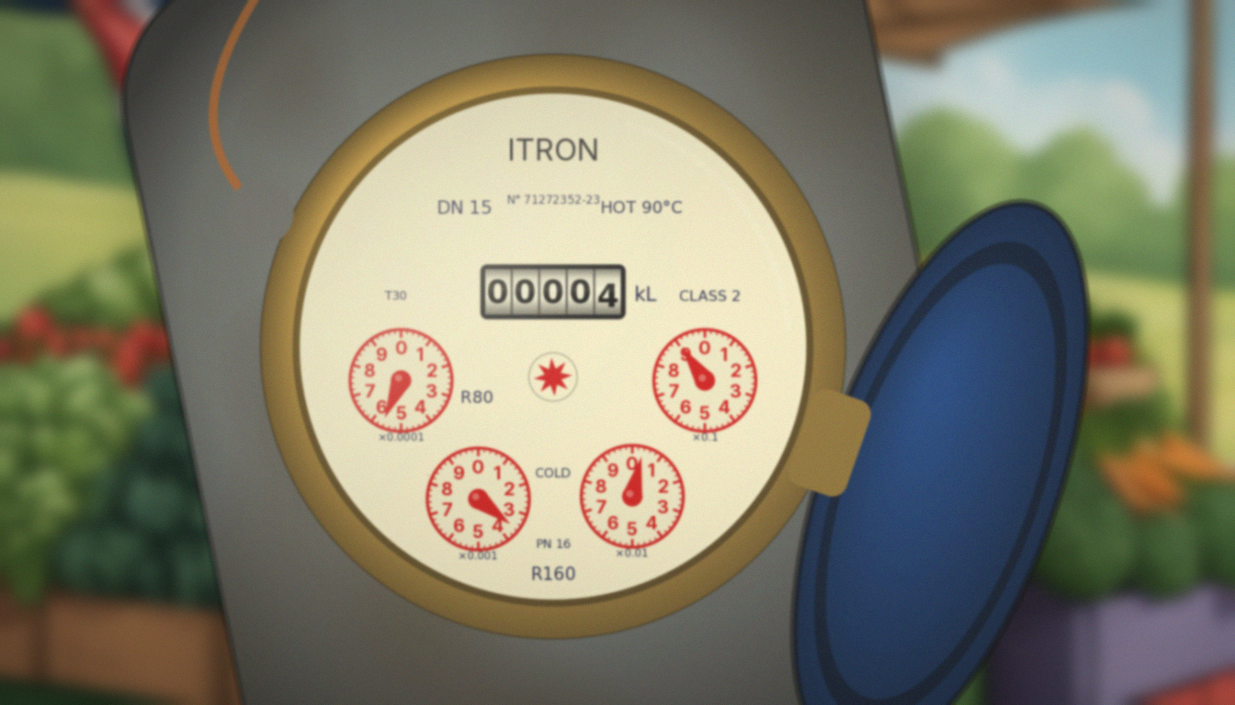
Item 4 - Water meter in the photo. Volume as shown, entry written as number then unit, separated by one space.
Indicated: 3.9035 kL
